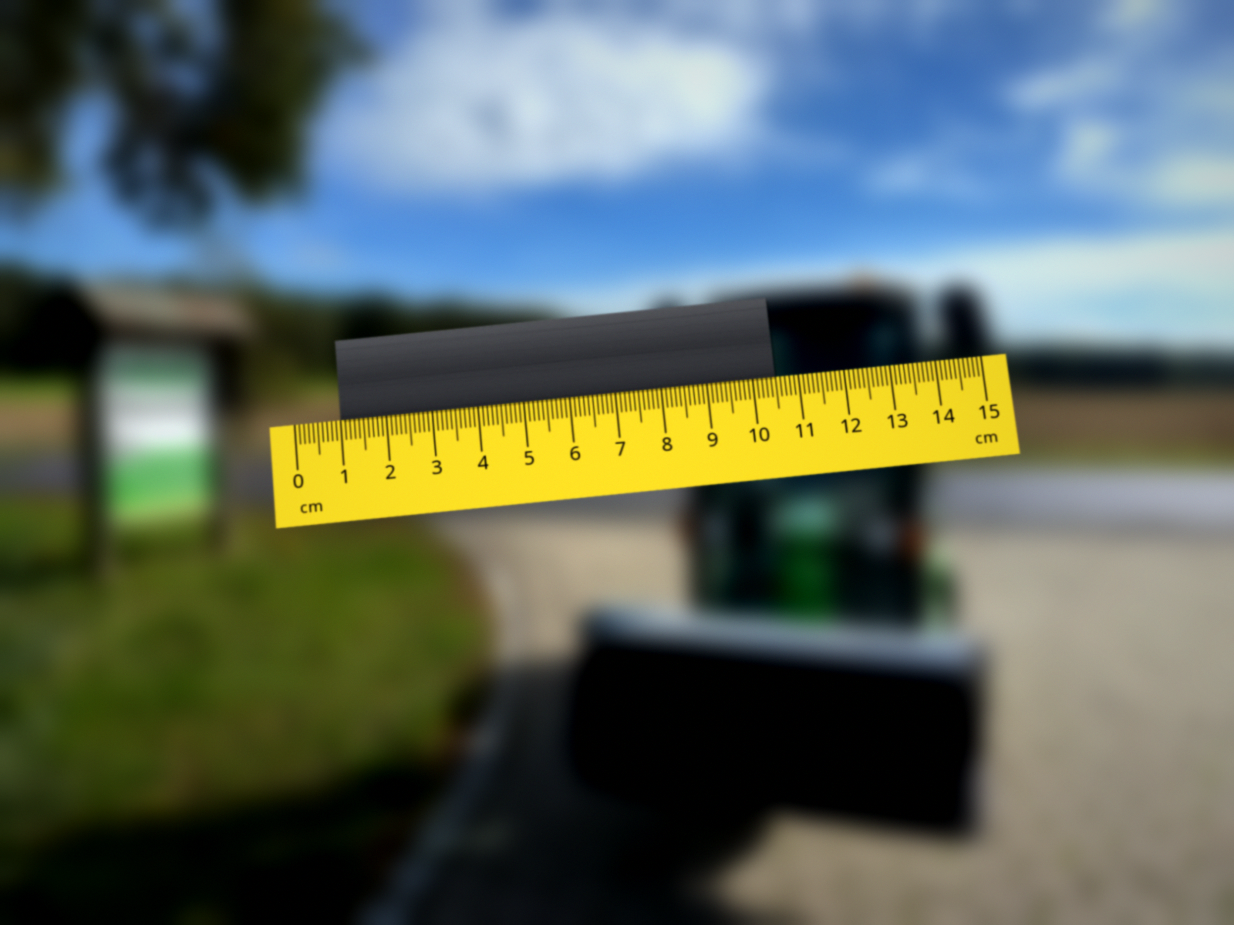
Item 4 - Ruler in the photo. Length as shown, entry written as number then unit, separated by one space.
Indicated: 9.5 cm
